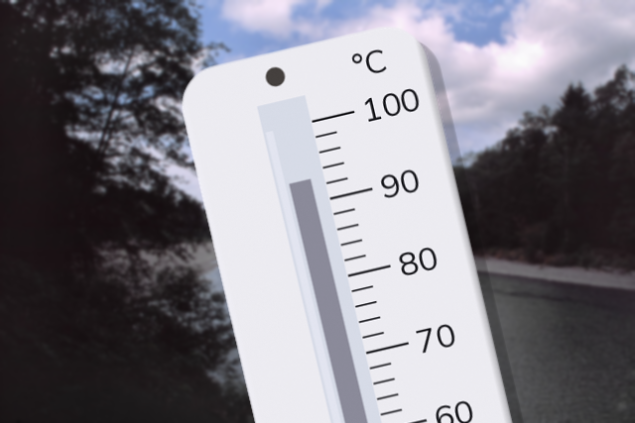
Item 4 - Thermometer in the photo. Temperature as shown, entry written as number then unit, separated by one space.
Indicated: 93 °C
